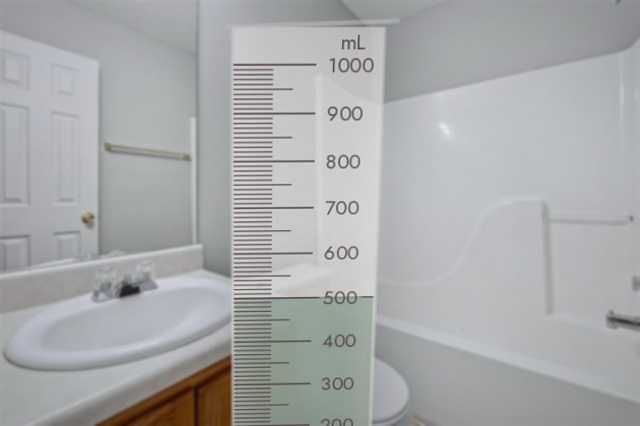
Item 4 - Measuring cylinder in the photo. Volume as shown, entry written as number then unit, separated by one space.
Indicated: 500 mL
